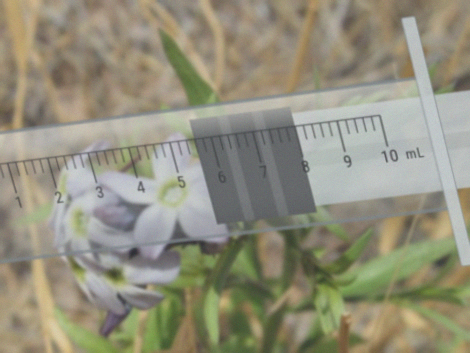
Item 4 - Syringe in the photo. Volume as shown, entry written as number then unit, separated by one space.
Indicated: 5.6 mL
